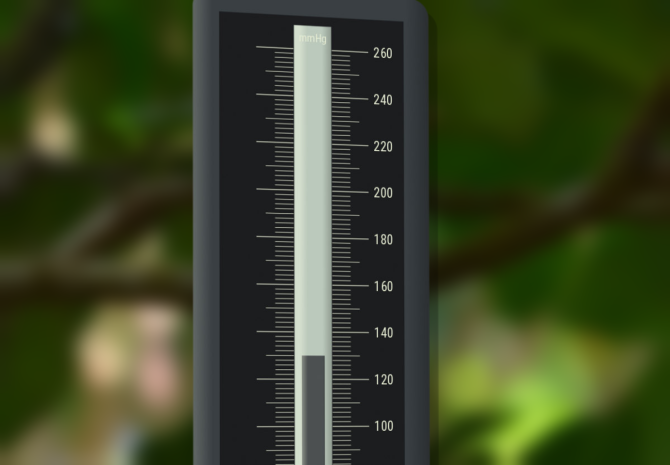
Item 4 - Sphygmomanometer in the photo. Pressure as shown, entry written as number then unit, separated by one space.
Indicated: 130 mmHg
